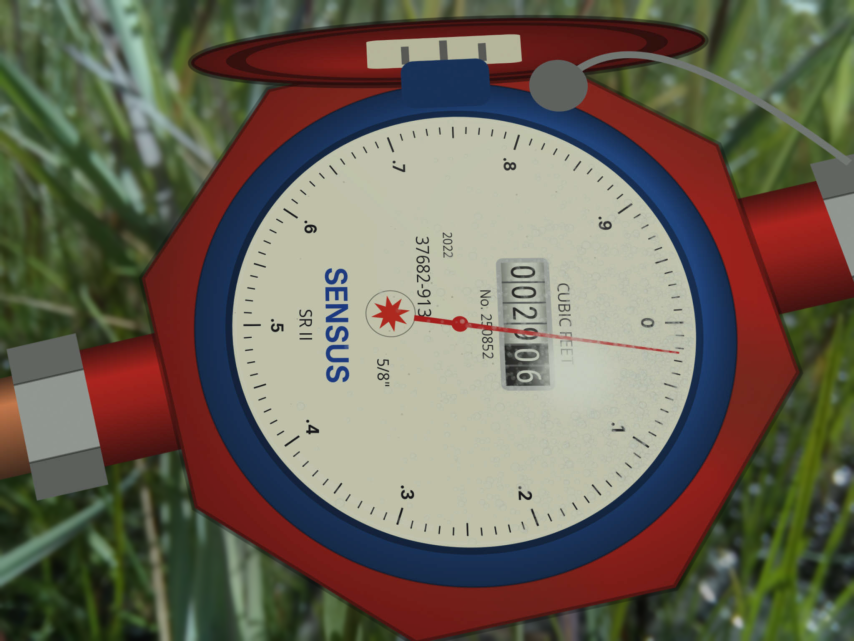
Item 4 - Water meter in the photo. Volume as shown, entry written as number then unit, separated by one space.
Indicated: 2906.02 ft³
